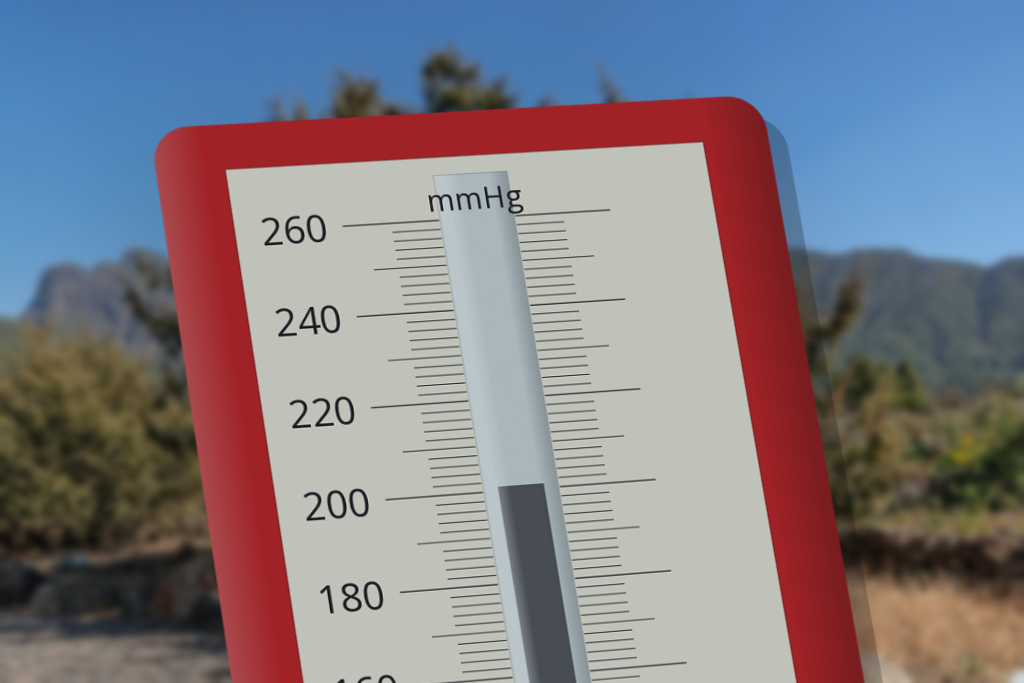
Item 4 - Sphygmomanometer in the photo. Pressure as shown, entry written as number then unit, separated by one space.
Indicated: 201 mmHg
